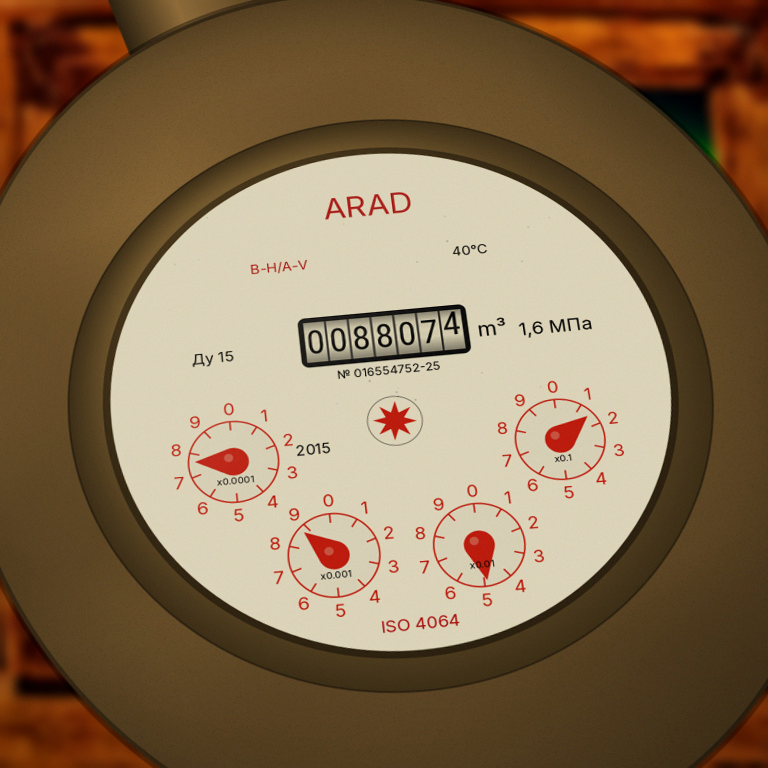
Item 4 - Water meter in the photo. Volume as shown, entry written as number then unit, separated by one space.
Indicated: 88074.1487 m³
